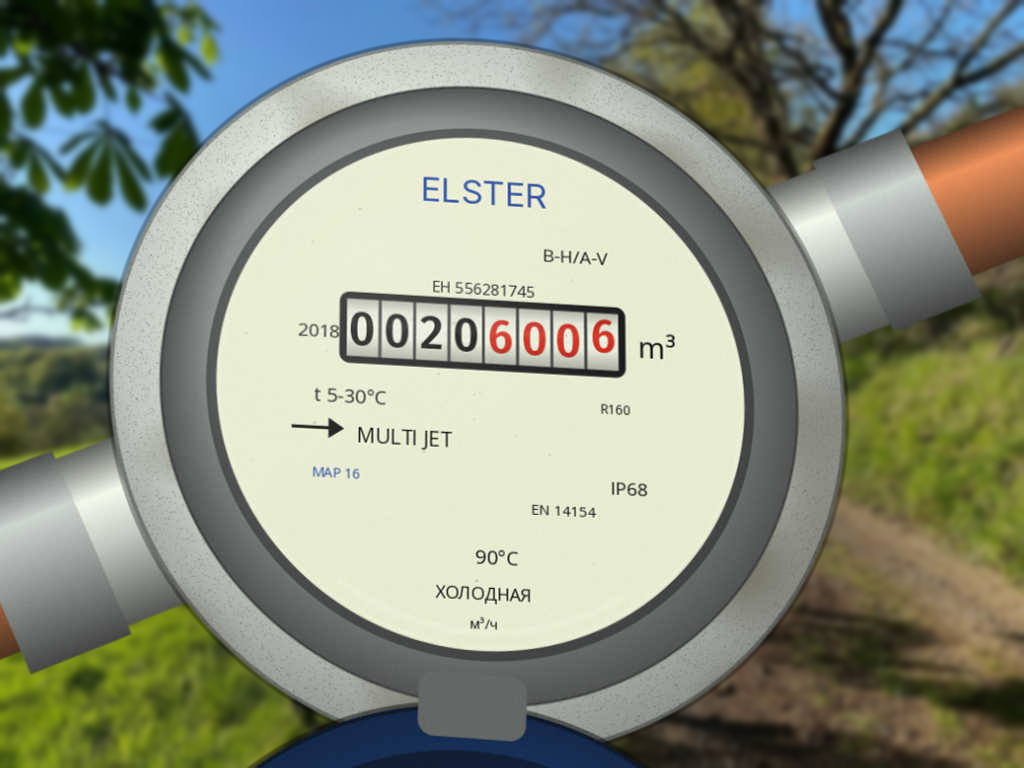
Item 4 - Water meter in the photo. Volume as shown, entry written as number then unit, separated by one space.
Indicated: 20.6006 m³
